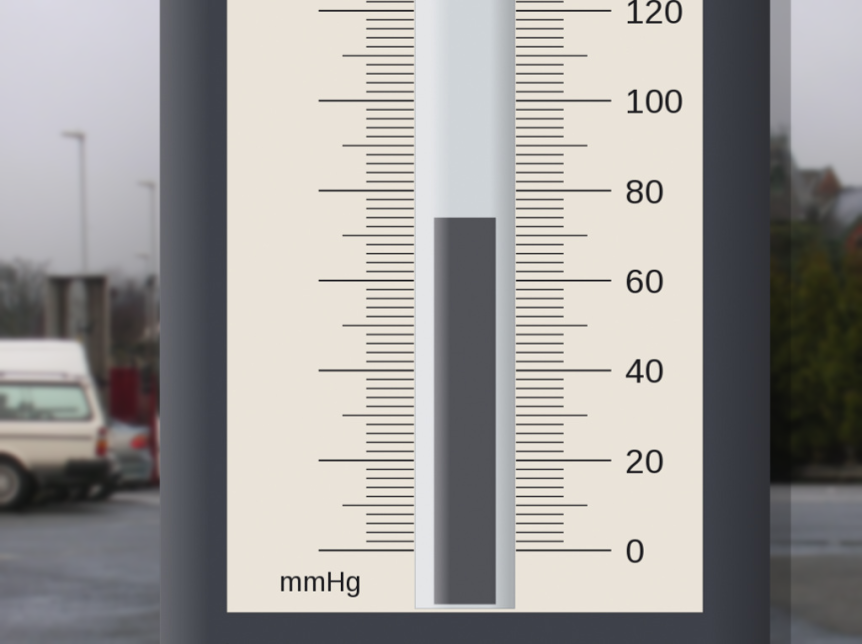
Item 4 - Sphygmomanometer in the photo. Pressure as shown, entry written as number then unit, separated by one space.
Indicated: 74 mmHg
